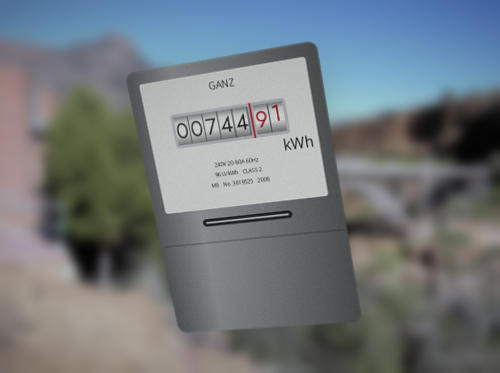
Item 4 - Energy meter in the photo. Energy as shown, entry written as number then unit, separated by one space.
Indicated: 744.91 kWh
